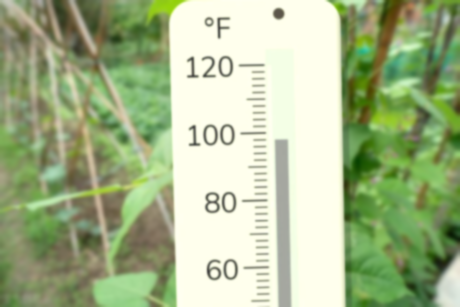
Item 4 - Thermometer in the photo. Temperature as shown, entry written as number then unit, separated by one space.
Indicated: 98 °F
